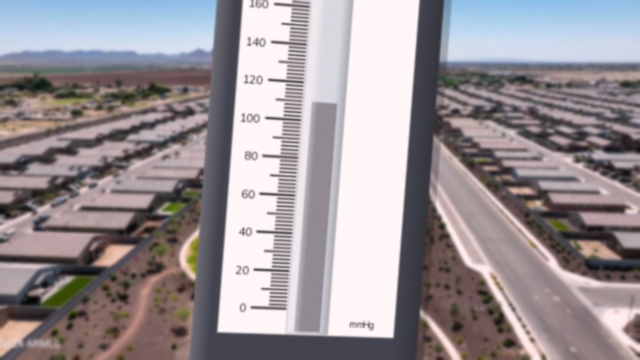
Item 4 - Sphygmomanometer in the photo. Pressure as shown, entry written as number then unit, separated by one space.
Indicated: 110 mmHg
